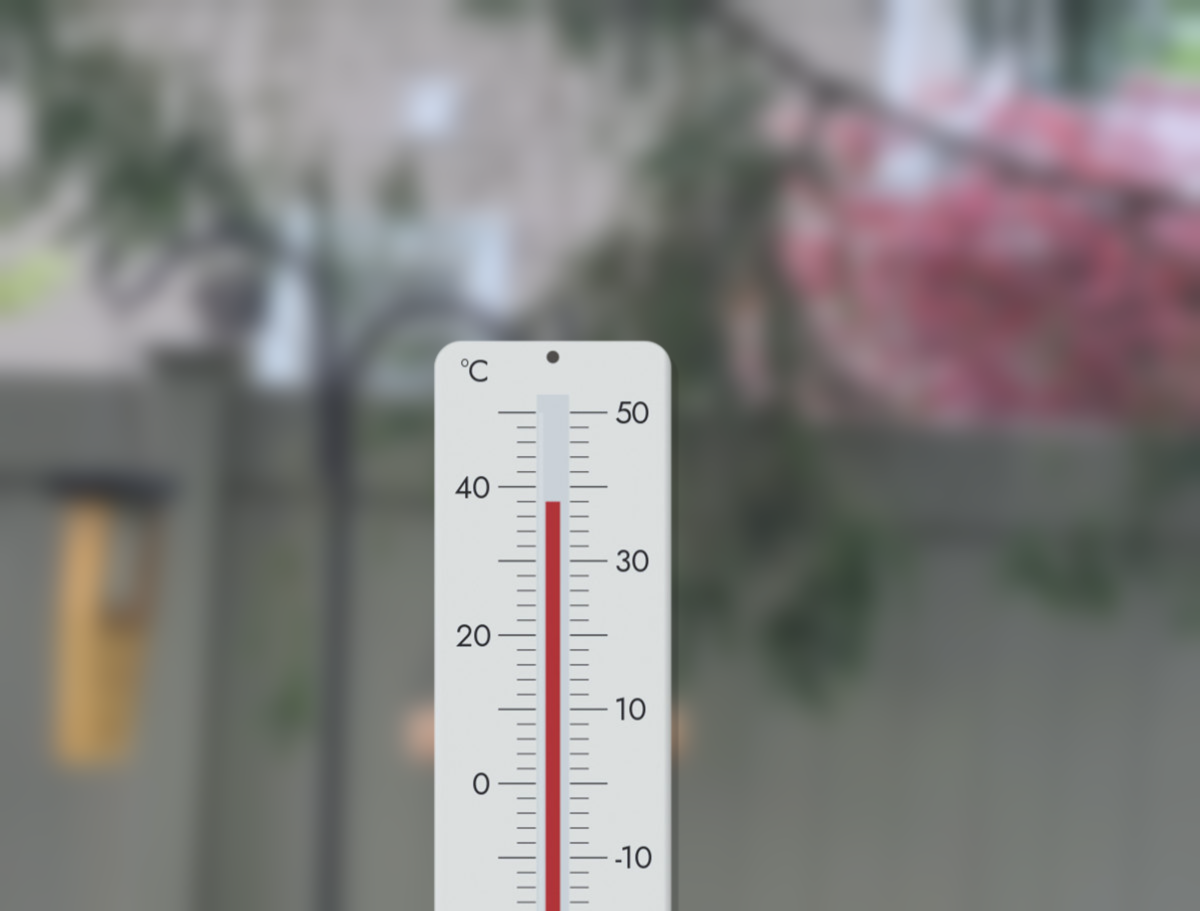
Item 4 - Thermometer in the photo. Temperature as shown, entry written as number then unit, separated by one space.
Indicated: 38 °C
